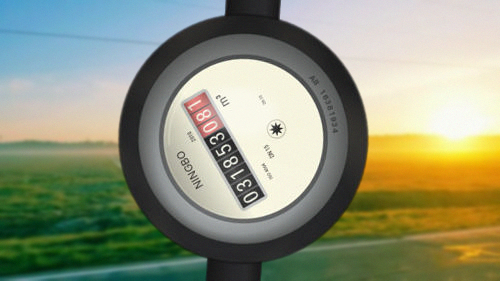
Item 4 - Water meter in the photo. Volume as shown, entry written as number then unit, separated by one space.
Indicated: 31853.081 m³
